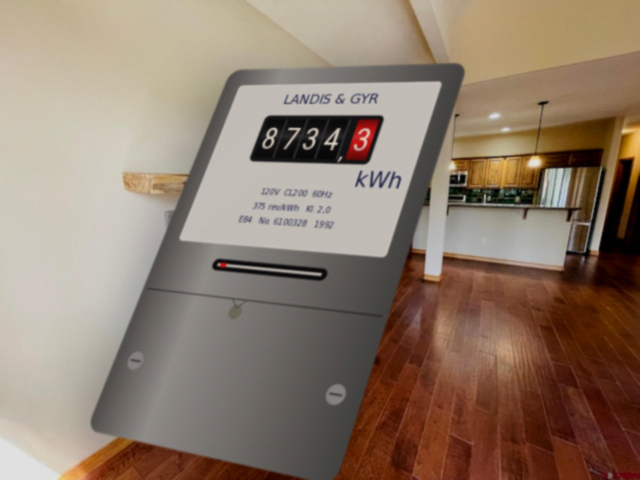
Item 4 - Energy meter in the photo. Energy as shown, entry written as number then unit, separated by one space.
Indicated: 8734.3 kWh
